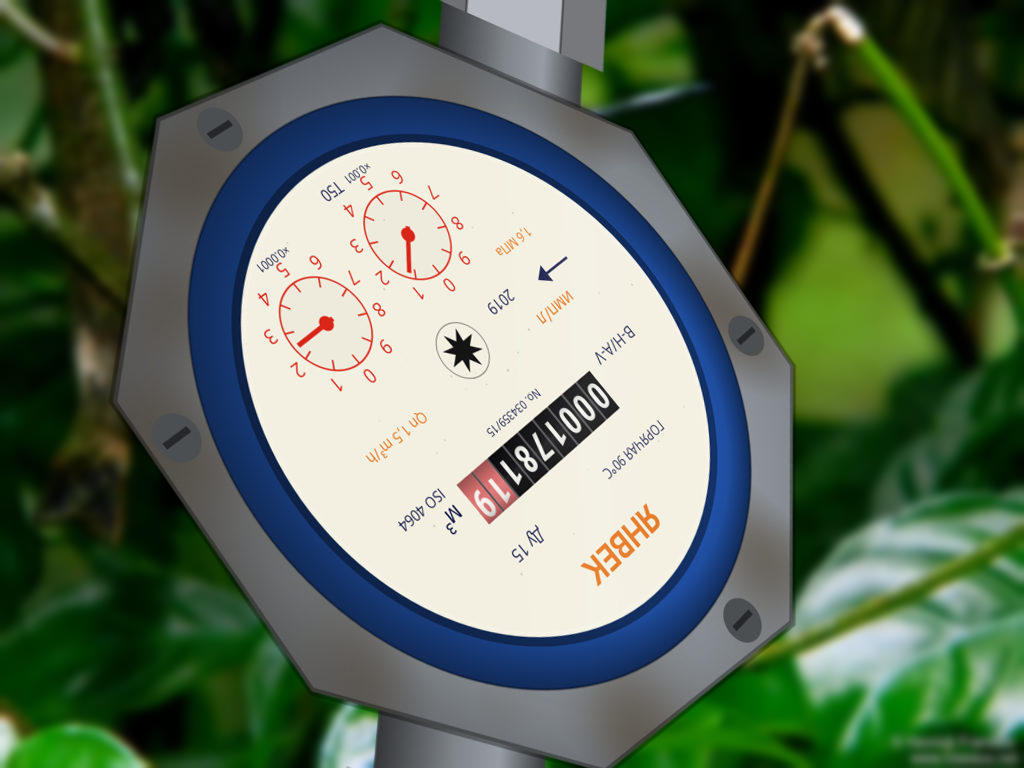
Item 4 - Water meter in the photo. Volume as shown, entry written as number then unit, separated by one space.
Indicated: 1781.1912 m³
